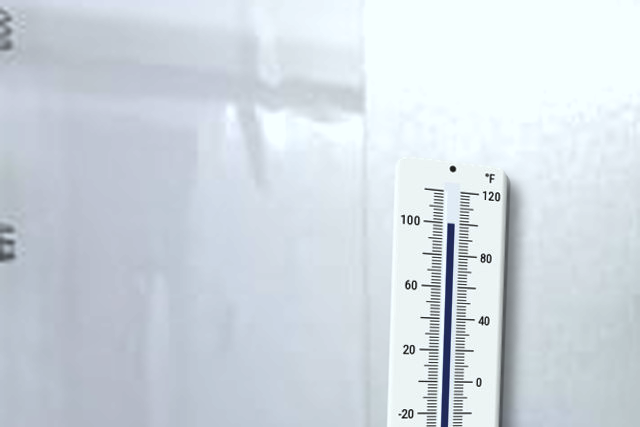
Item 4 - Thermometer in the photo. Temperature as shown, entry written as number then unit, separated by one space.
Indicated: 100 °F
